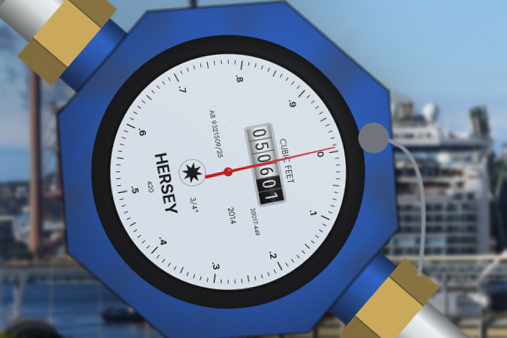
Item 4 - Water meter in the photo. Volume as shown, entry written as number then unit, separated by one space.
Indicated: 50600.99 ft³
